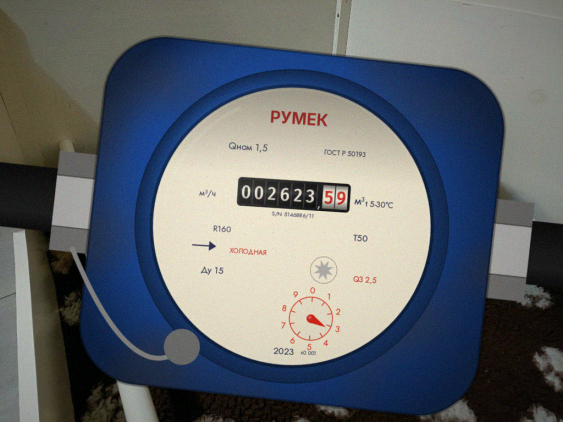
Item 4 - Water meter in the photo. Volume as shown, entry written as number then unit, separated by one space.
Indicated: 2623.593 m³
